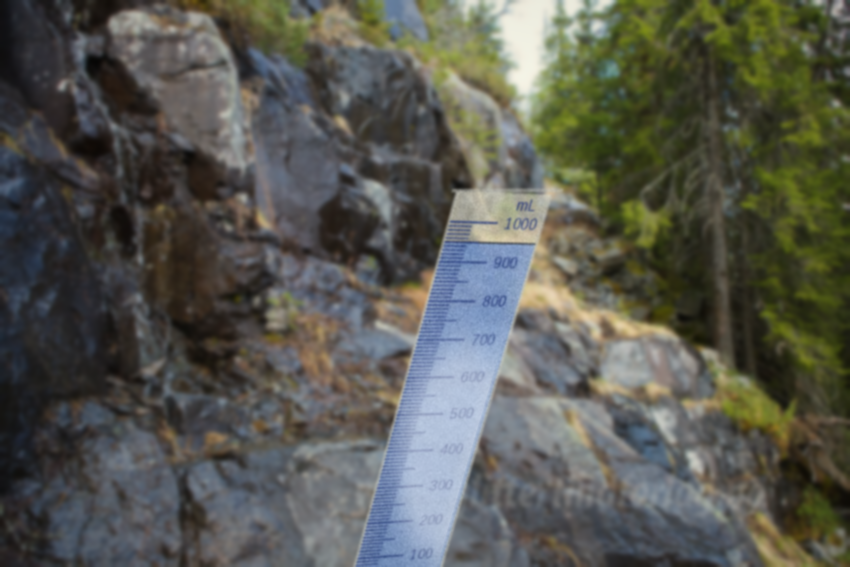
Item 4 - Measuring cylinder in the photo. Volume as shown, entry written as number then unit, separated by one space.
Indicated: 950 mL
